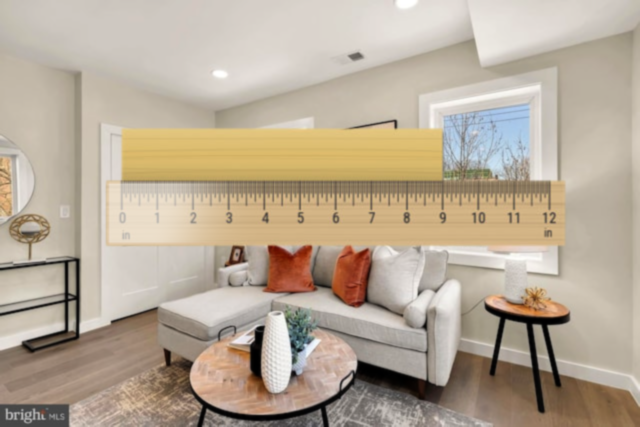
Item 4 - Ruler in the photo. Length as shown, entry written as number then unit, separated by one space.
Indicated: 9 in
